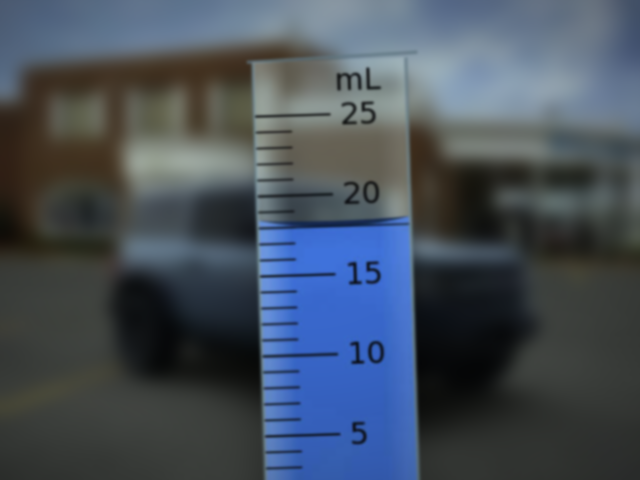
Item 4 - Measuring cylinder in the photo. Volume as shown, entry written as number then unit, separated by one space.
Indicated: 18 mL
